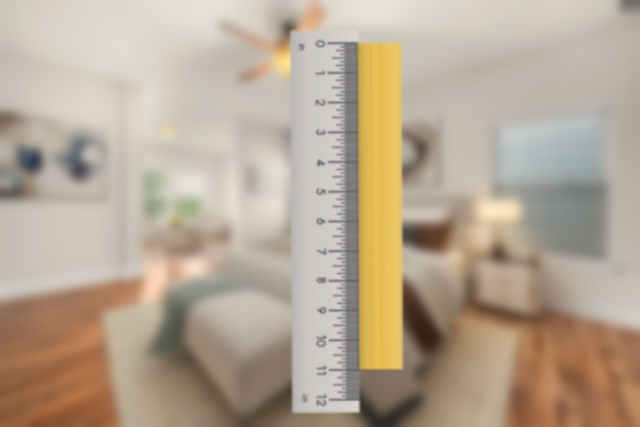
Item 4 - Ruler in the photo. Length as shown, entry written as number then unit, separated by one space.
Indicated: 11 in
